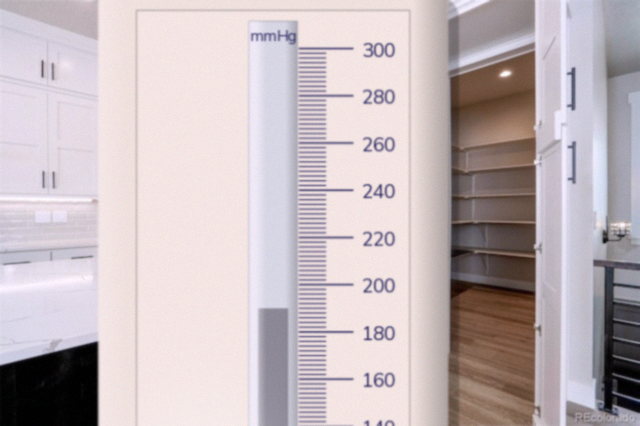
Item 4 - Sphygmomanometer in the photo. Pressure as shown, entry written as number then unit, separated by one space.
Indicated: 190 mmHg
